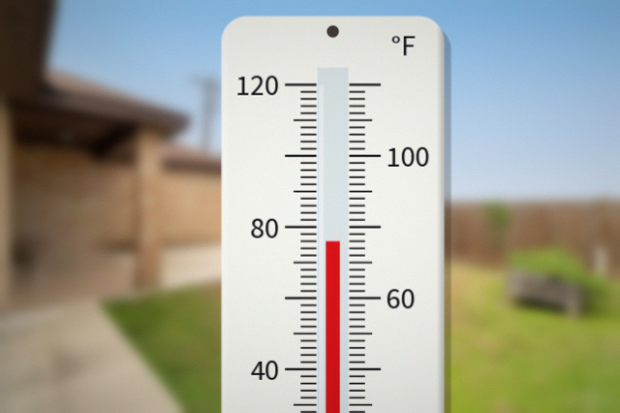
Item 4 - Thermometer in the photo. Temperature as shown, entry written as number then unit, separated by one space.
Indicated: 76 °F
